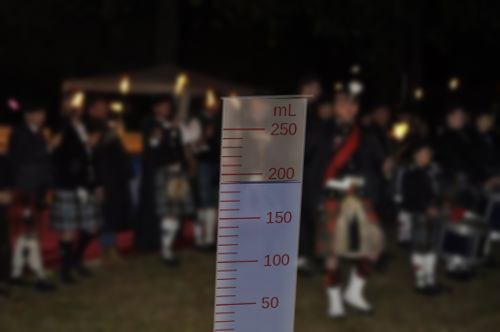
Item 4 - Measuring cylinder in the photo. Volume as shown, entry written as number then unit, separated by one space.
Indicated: 190 mL
